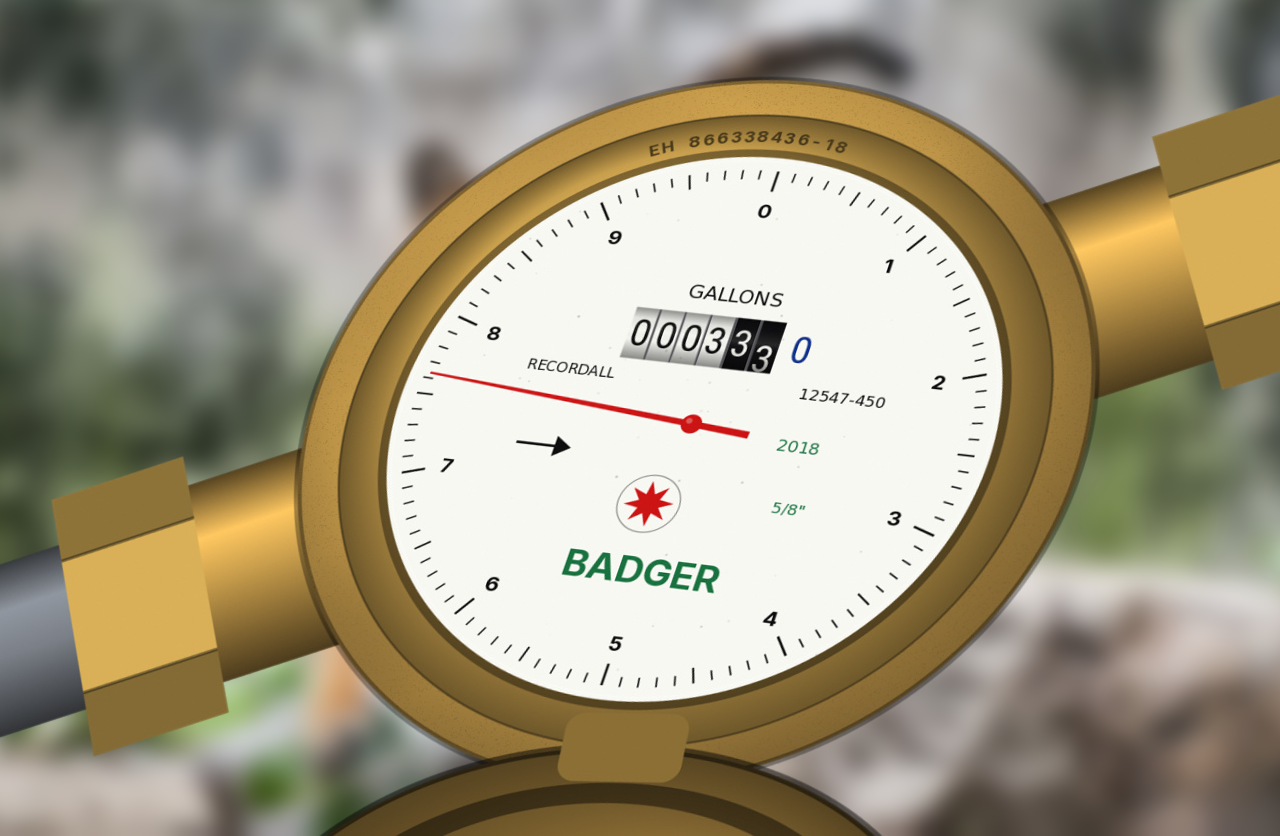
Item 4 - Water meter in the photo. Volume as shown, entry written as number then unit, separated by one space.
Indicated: 3327.6 gal
